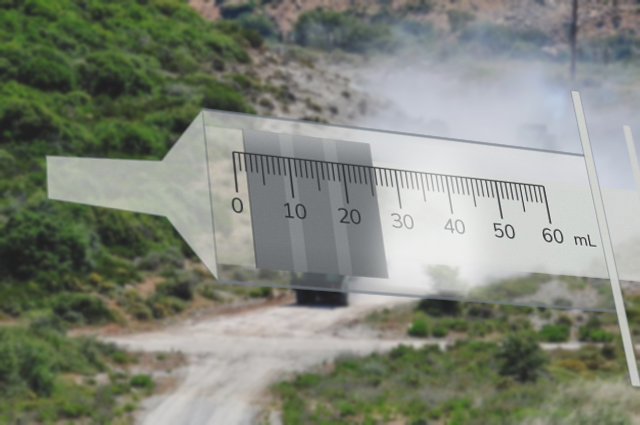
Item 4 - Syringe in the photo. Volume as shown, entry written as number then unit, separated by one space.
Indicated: 2 mL
